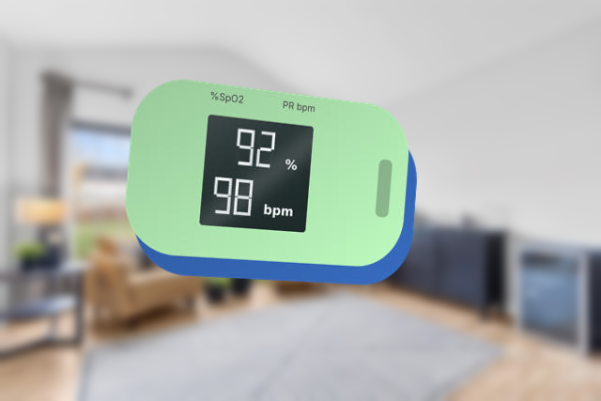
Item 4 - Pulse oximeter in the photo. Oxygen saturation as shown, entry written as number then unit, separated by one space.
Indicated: 92 %
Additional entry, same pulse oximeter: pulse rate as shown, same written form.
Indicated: 98 bpm
